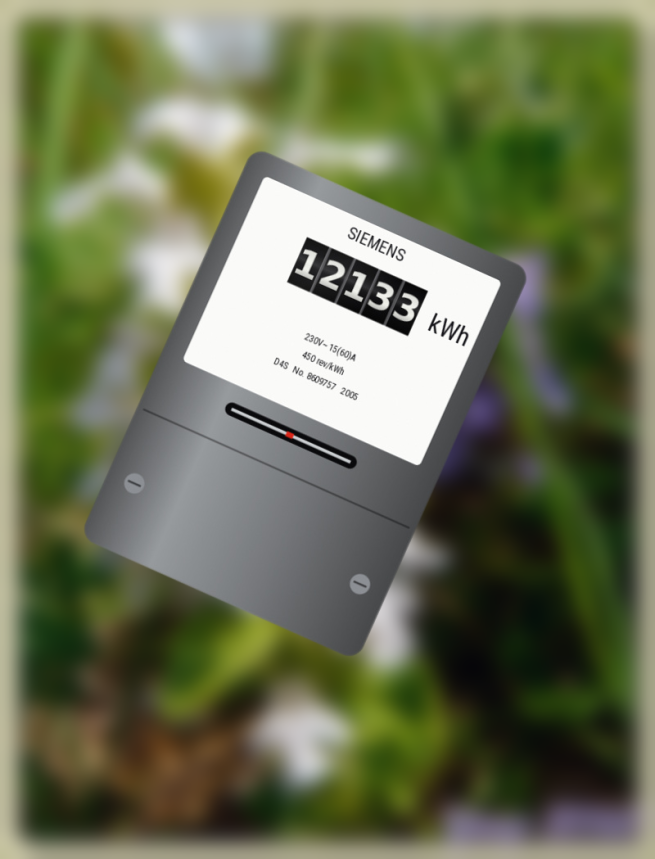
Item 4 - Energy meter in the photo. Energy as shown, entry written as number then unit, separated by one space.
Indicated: 12133 kWh
